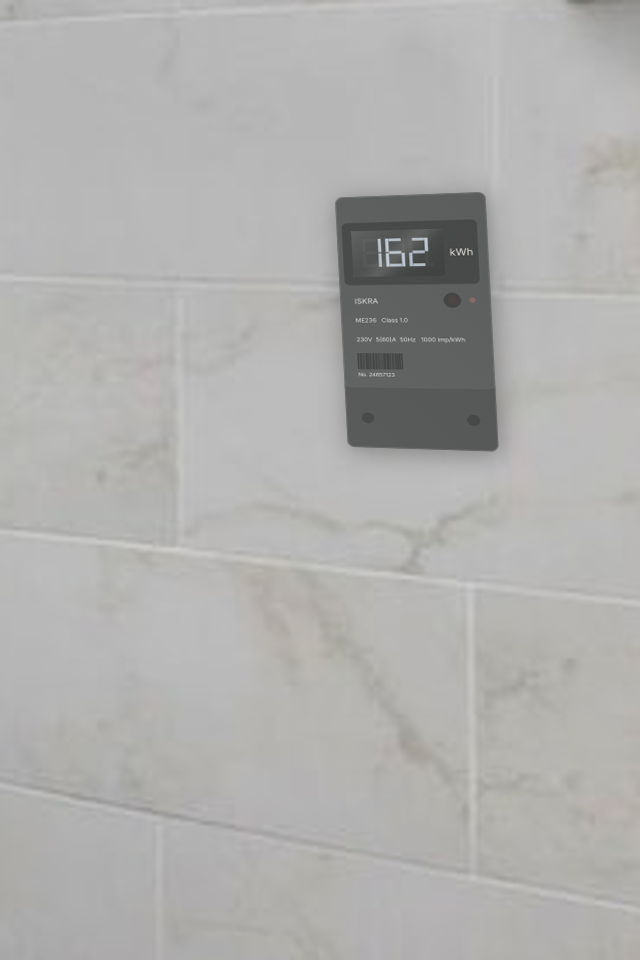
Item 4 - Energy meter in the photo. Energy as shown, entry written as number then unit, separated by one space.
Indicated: 162 kWh
